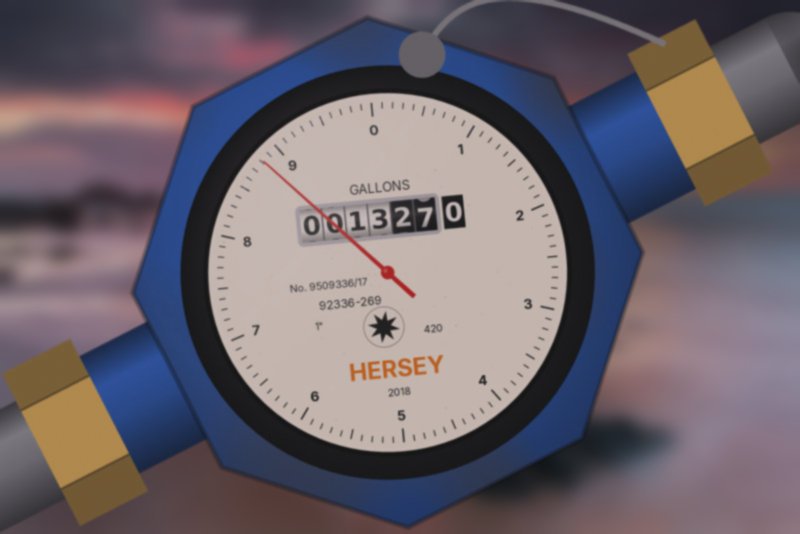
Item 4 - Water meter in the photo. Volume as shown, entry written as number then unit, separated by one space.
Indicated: 13268.8 gal
